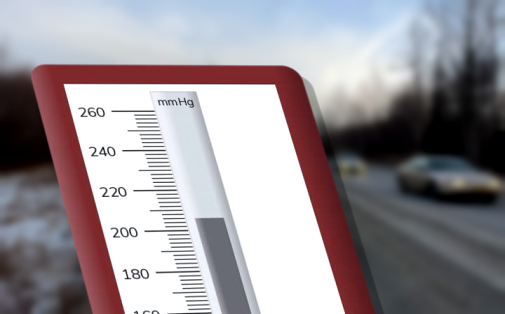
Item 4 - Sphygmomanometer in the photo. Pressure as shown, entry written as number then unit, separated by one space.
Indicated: 206 mmHg
